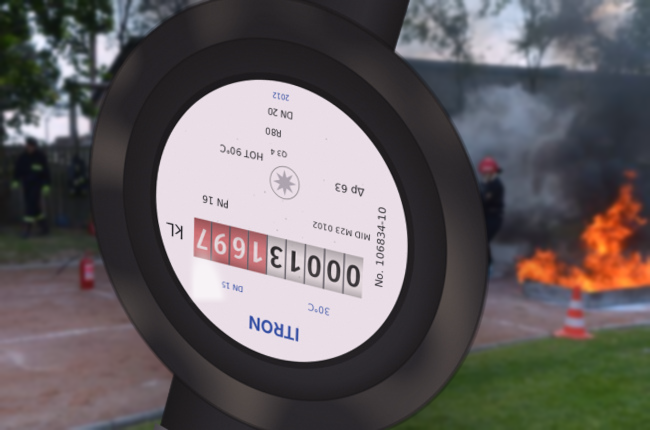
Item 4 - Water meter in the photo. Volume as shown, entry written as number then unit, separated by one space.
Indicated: 13.1697 kL
